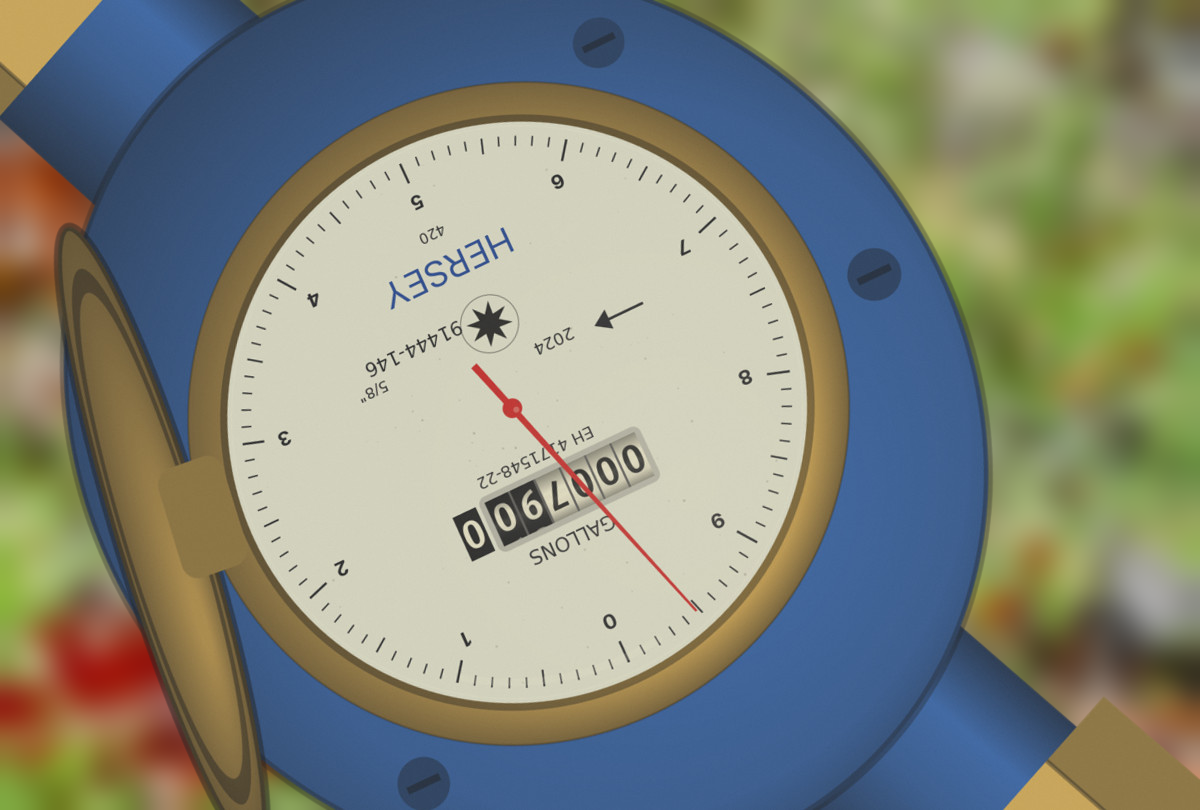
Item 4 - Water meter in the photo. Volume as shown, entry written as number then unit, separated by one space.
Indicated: 7899.5 gal
